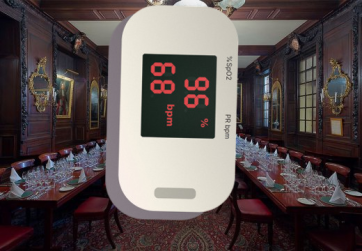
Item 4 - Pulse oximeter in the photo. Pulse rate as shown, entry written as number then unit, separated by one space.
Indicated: 68 bpm
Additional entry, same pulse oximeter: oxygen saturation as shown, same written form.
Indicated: 96 %
